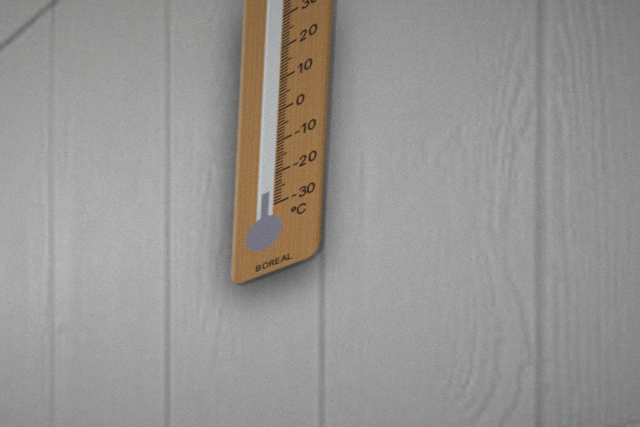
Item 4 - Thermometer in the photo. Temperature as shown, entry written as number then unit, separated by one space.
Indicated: -25 °C
